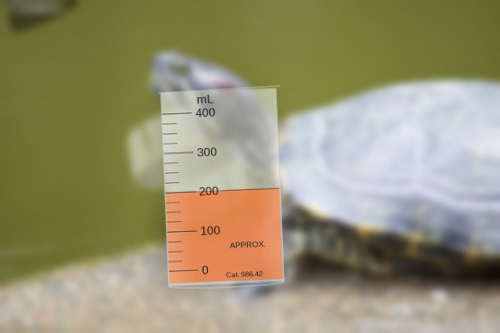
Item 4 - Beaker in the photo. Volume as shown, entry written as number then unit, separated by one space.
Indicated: 200 mL
